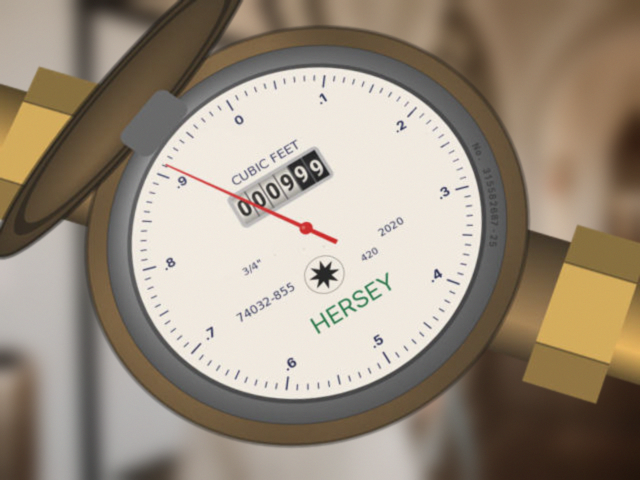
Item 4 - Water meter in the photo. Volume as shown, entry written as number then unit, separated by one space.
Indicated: 998.91 ft³
